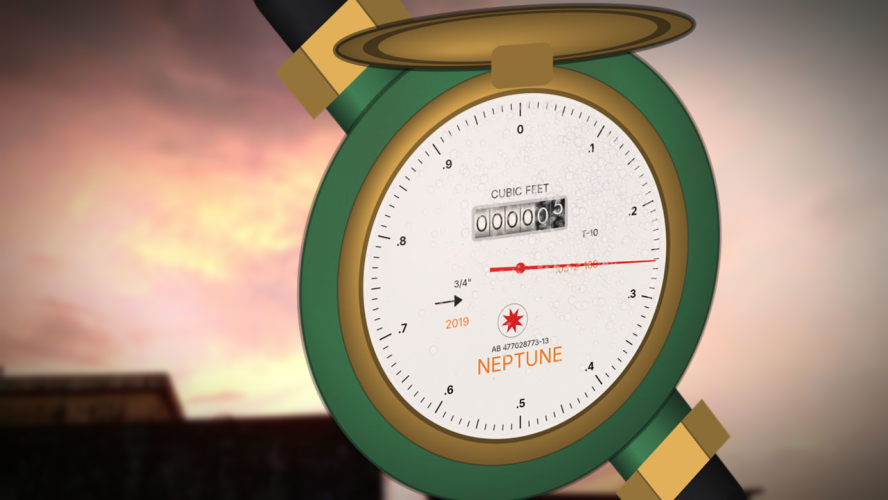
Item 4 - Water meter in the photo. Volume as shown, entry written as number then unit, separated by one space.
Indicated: 5.26 ft³
